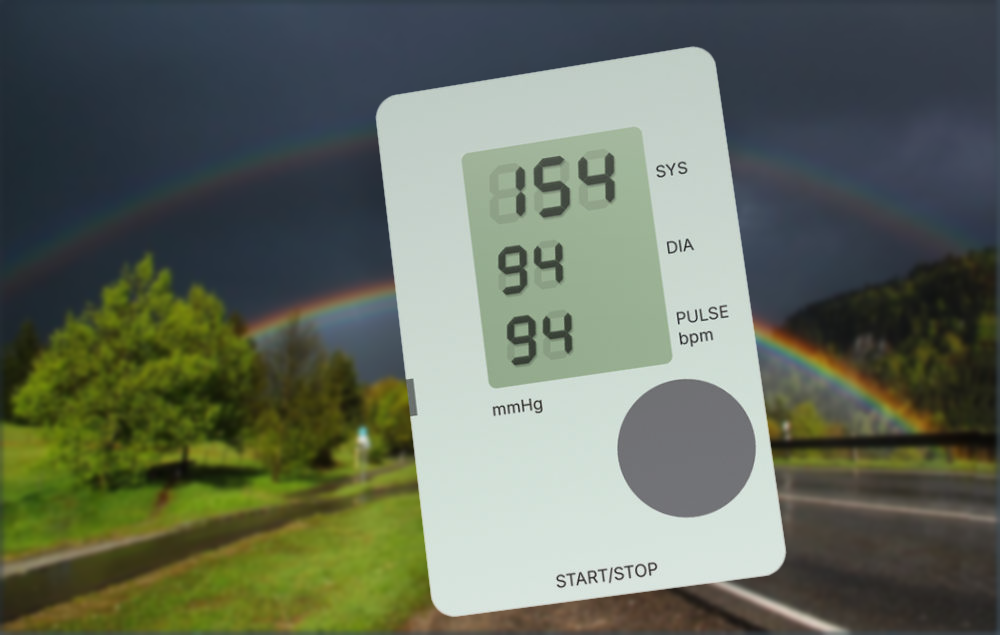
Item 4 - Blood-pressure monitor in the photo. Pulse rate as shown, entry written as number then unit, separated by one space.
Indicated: 94 bpm
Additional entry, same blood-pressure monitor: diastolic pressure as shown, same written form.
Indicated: 94 mmHg
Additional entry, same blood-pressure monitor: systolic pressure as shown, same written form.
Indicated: 154 mmHg
